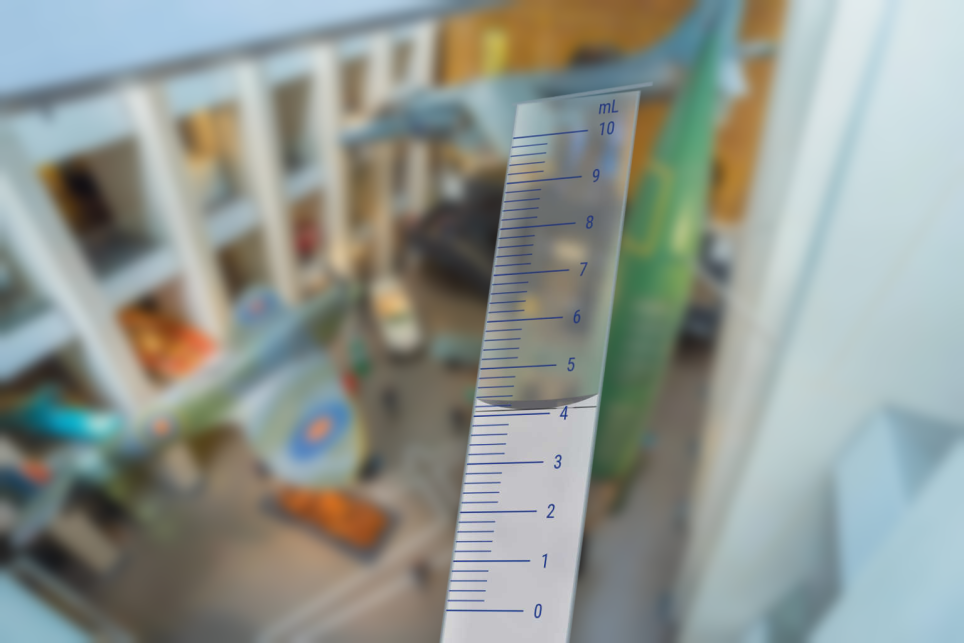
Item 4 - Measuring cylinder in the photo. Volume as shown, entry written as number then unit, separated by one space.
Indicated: 4.1 mL
